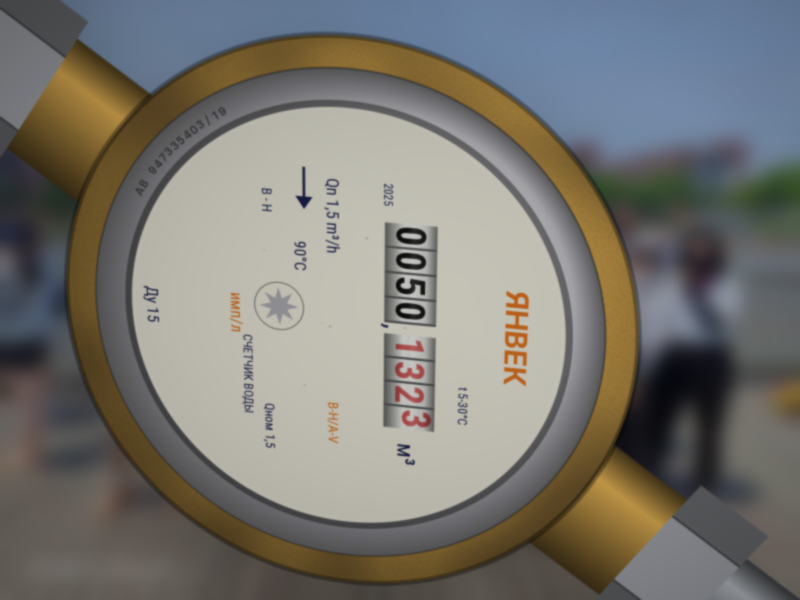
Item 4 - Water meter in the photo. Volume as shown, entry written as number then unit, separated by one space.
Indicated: 50.1323 m³
